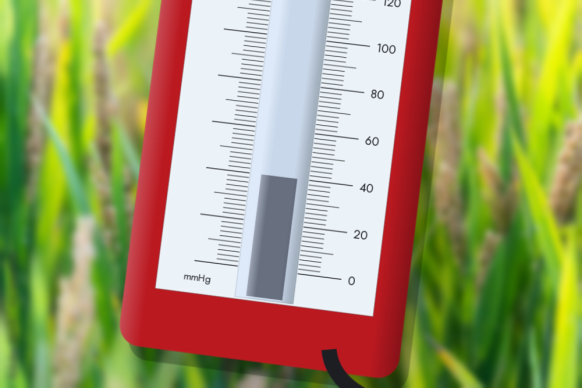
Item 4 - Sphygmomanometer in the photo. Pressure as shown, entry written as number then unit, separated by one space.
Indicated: 40 mmHg
